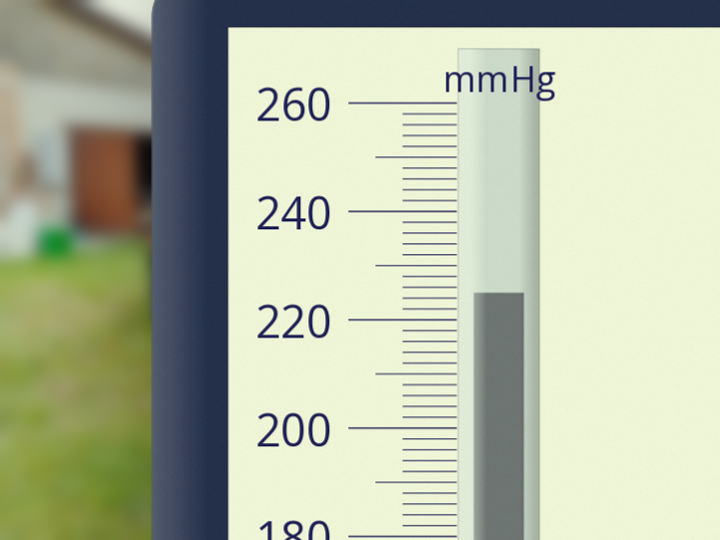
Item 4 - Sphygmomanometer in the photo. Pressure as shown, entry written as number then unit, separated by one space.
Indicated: 225 mmHg
